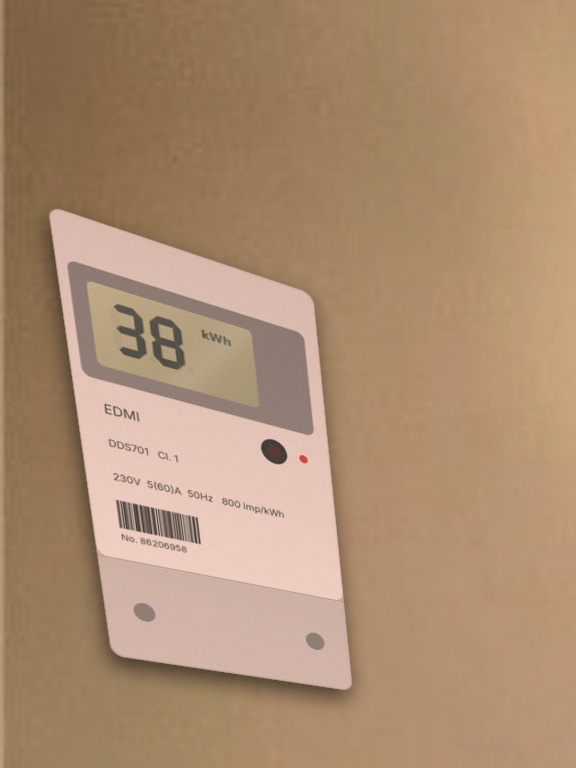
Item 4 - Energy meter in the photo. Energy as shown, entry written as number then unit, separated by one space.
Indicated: 38 kWh
